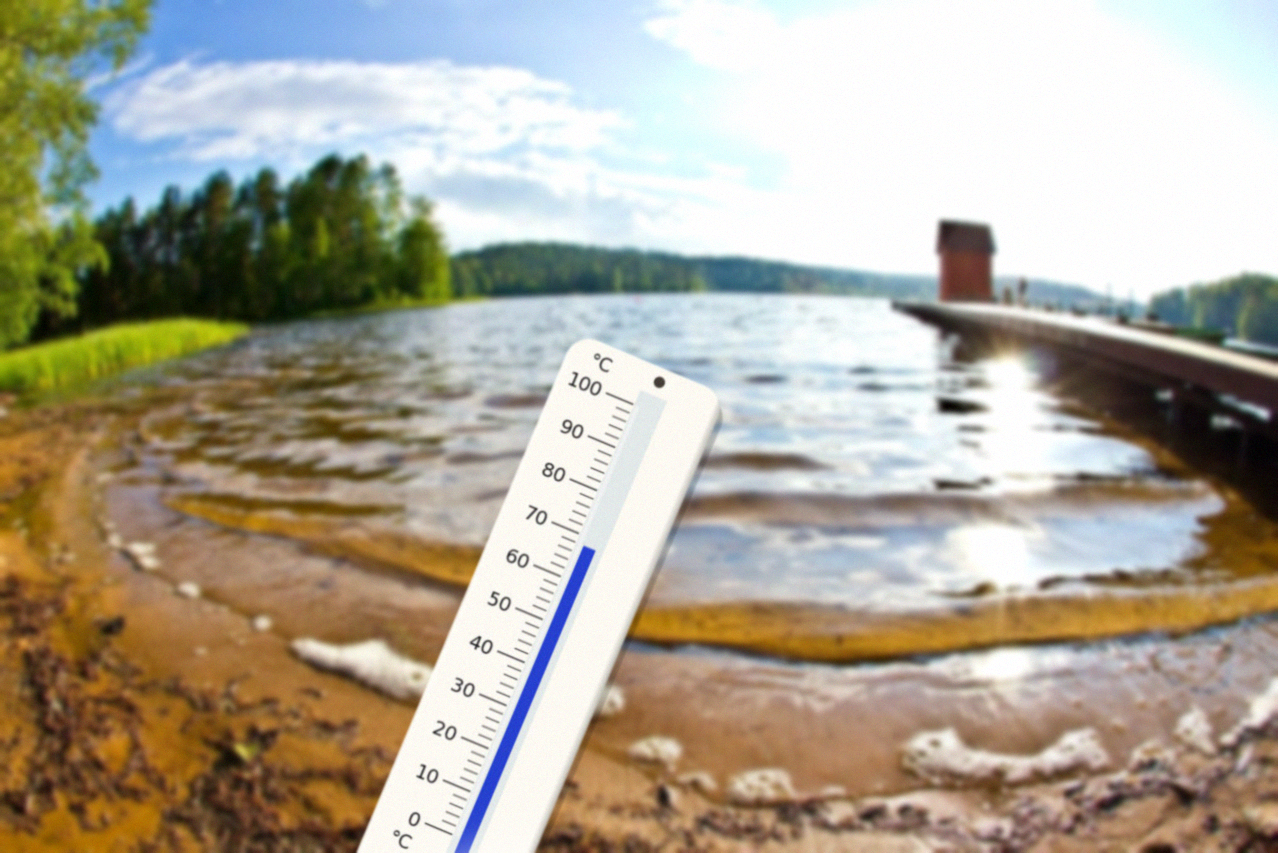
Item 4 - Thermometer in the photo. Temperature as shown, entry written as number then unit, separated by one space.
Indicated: 68 °C
